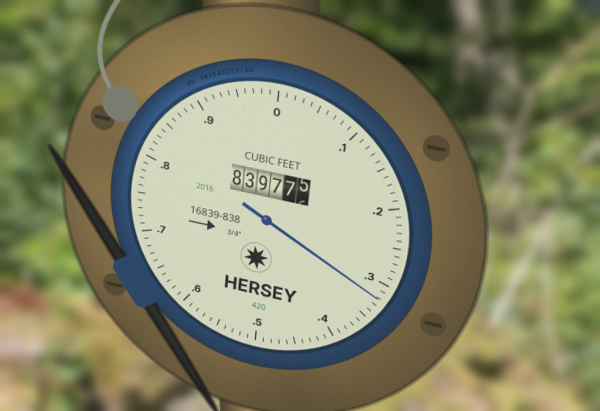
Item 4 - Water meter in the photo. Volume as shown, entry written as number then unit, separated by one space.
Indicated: 839775.32 ft³
